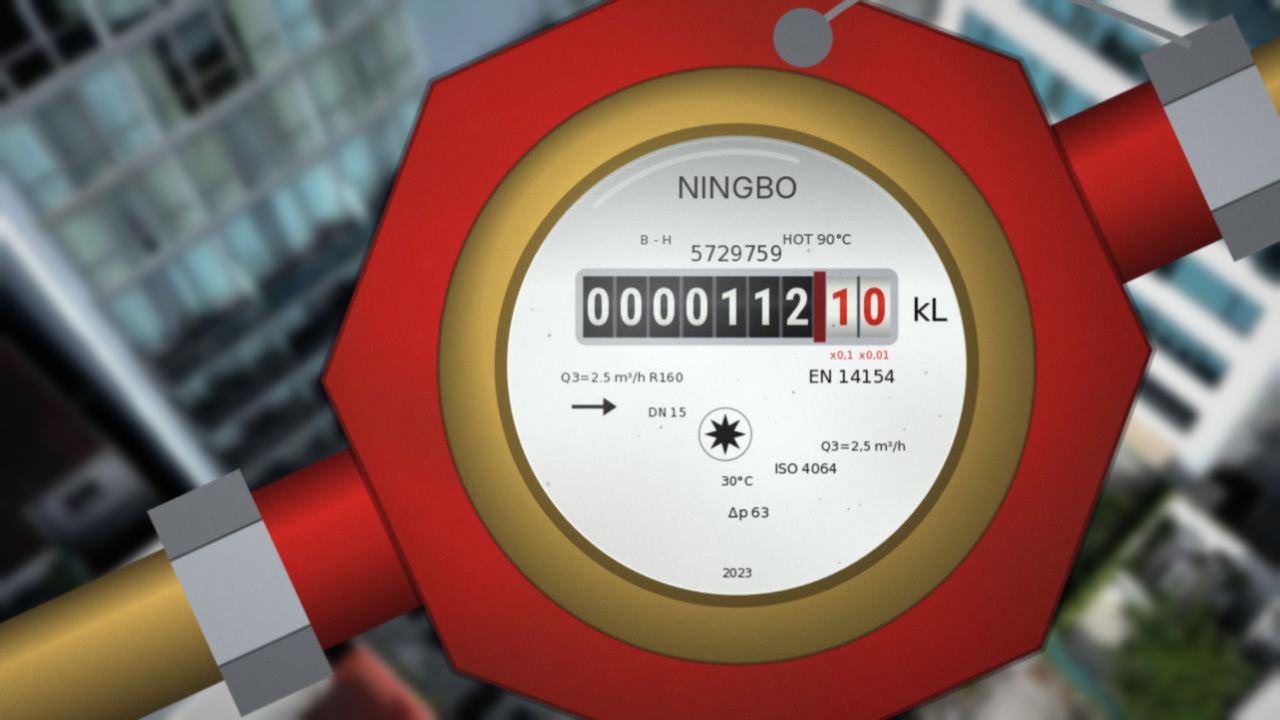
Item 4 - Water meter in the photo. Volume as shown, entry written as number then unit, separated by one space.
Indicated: 112.10 kL
